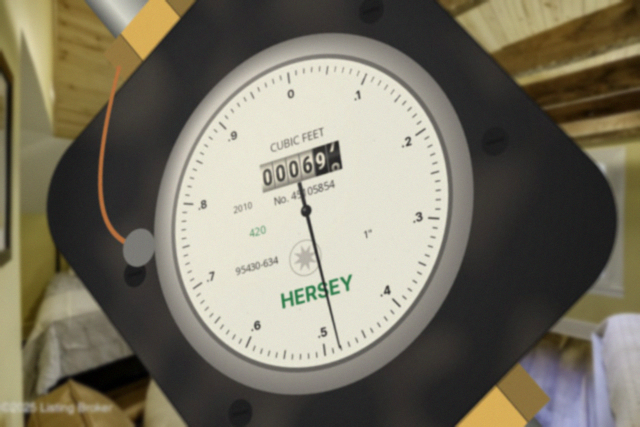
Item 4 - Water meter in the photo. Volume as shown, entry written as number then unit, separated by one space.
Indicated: 697.48 ft³
